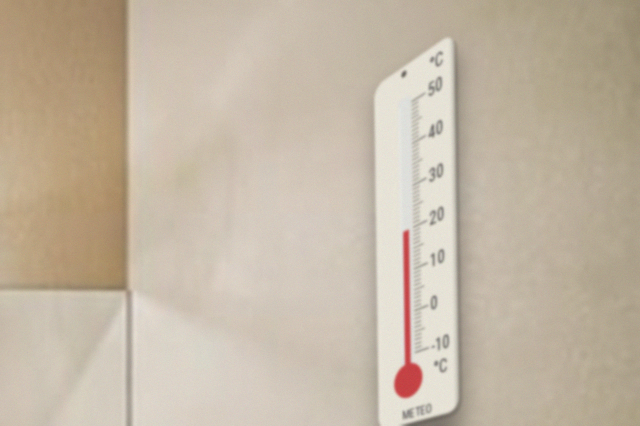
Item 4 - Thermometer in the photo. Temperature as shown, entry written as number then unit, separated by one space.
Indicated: 20 °C
